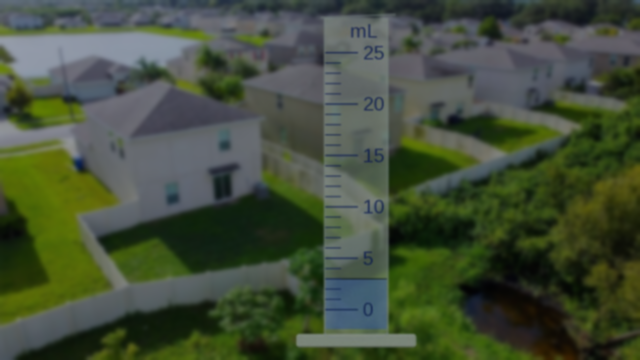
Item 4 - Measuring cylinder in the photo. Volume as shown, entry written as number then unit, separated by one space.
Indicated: 3 mL
